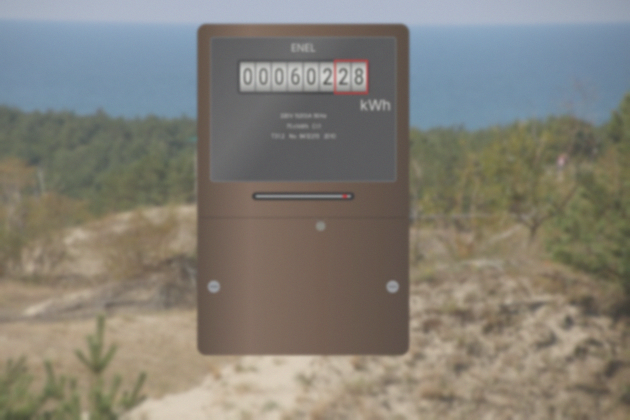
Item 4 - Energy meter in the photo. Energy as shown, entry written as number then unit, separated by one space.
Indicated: 602.28 kWh
